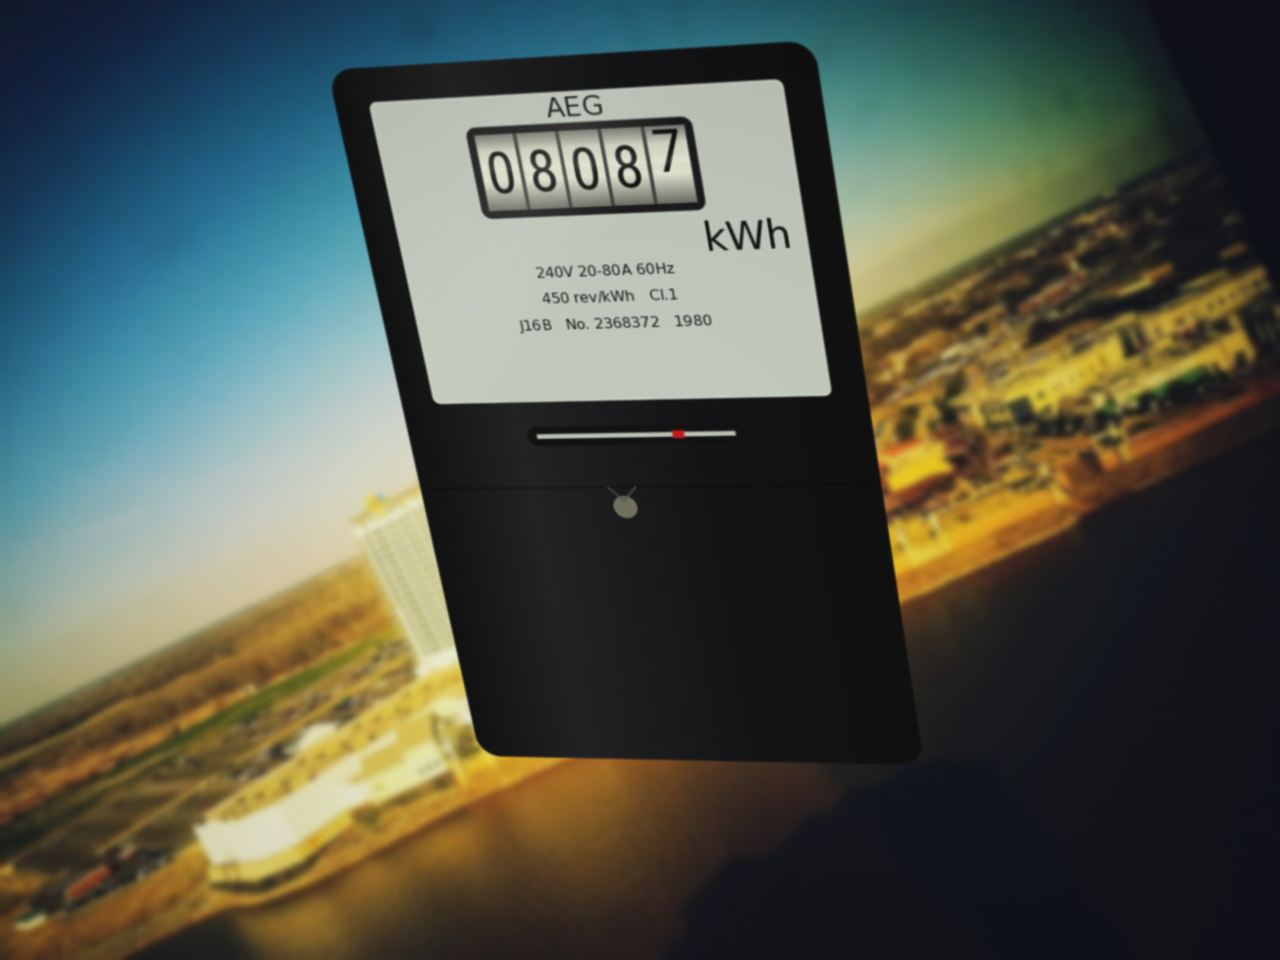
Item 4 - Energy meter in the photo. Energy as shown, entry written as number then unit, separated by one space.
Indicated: 8087 kWh
